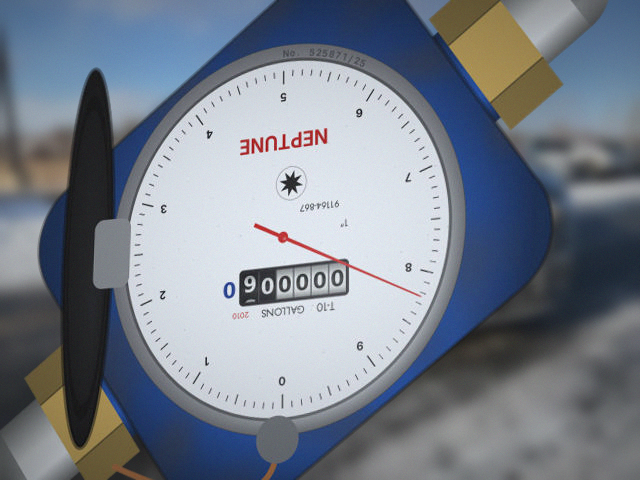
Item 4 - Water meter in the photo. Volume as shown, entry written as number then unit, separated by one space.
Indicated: 58.2 gal
